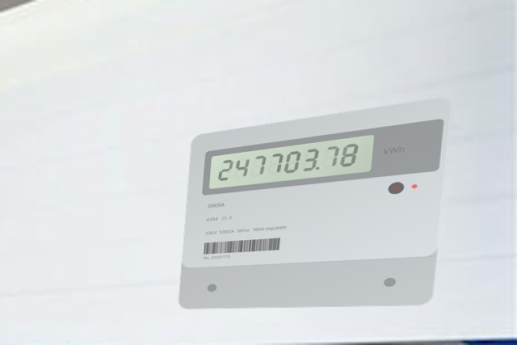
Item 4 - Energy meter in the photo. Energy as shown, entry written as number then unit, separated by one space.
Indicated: 247703.78 kWh
